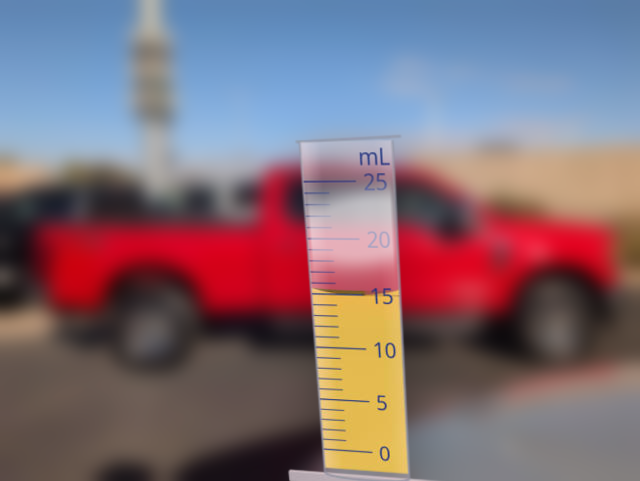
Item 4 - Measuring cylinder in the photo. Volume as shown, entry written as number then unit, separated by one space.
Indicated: 15 mL
